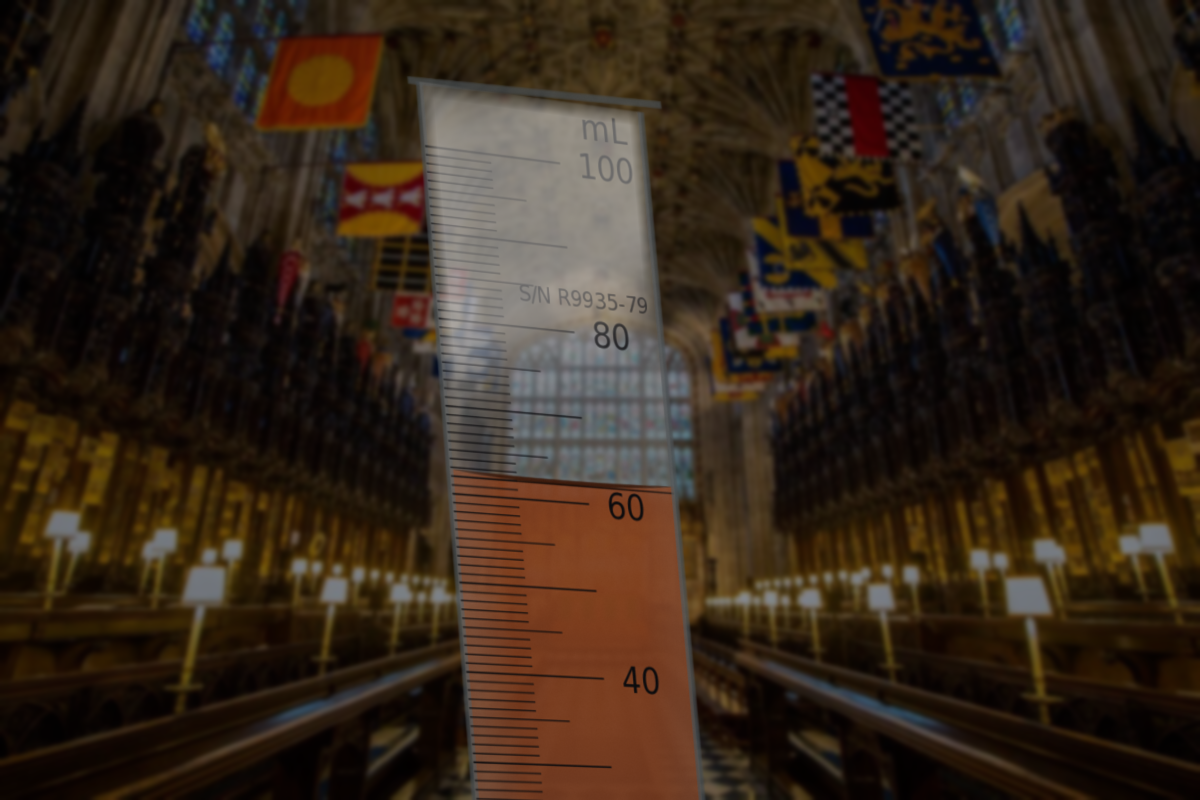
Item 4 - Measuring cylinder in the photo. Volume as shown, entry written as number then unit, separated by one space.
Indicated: 62 mL
